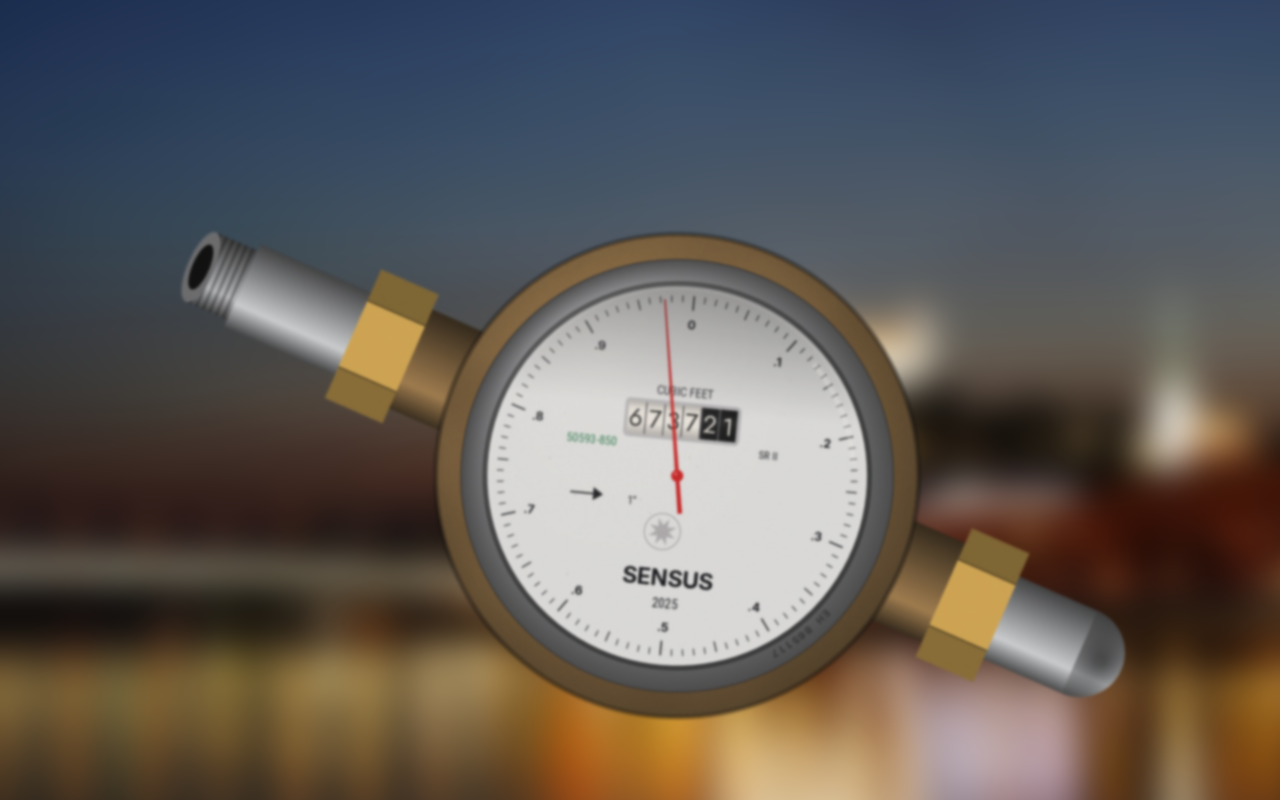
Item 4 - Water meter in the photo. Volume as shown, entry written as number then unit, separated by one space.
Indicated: 673720.97 ft³
